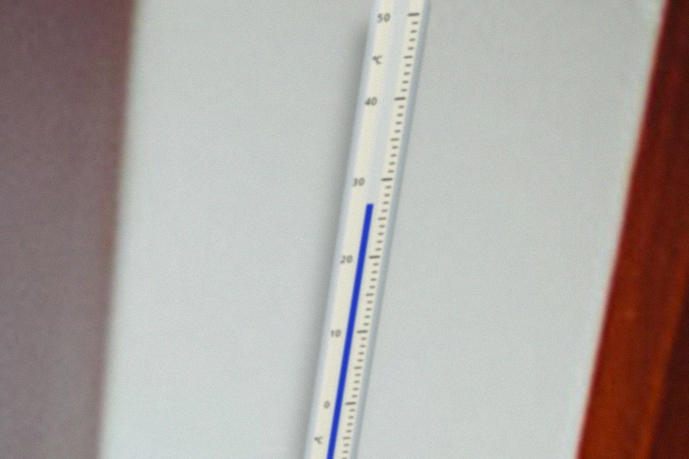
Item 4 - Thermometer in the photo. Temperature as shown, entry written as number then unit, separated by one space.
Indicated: 27 °C
